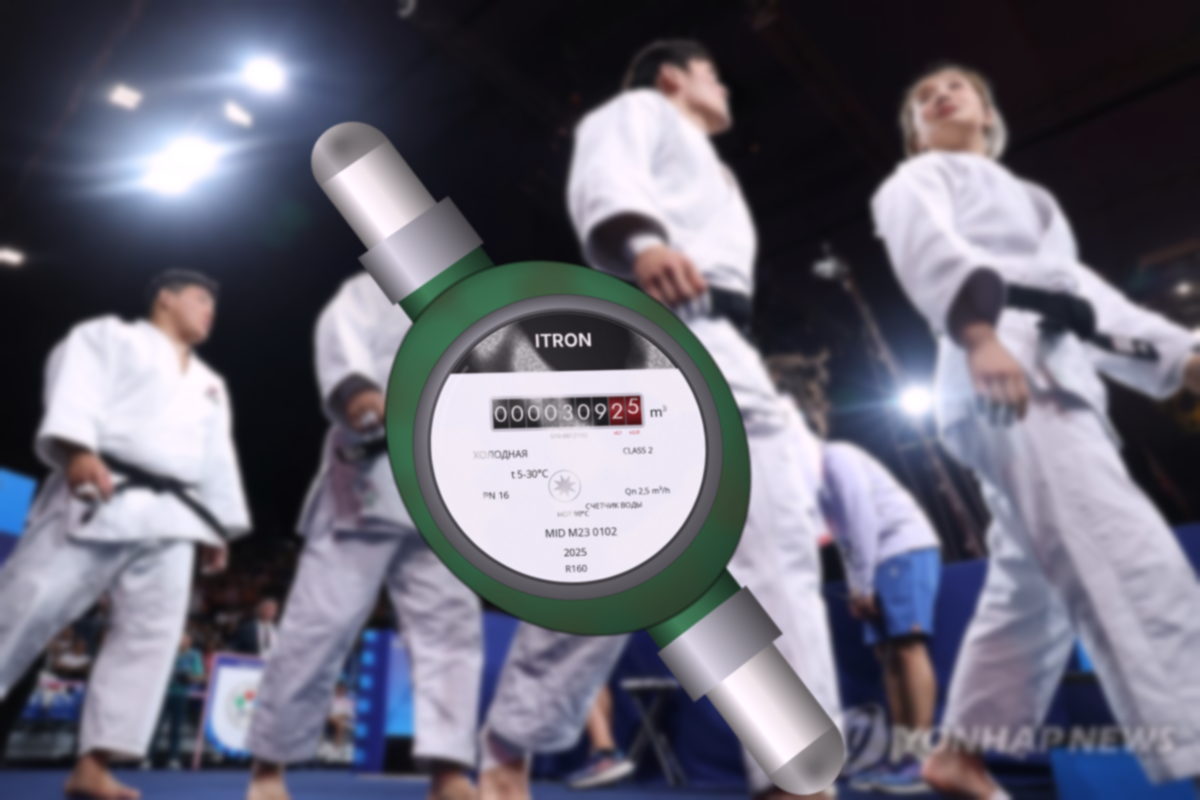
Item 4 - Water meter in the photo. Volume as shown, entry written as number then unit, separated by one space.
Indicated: 309.25 m³
